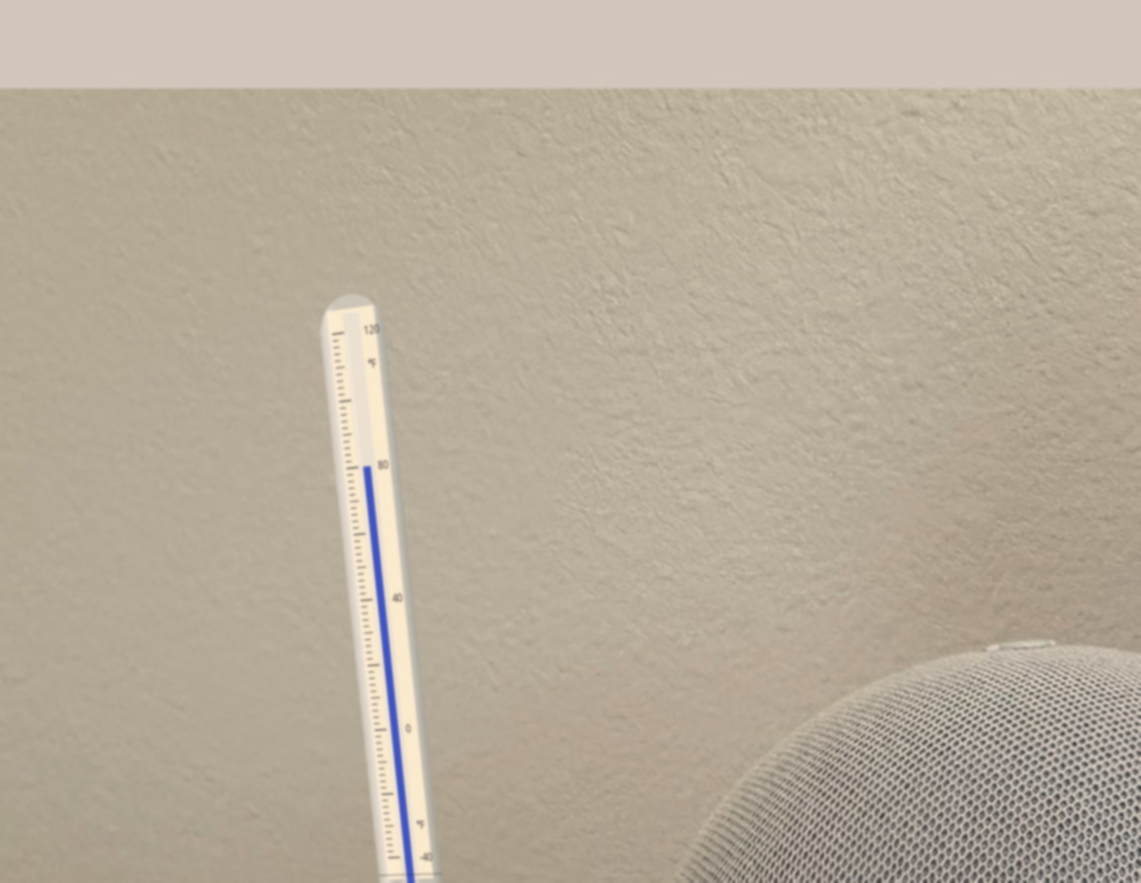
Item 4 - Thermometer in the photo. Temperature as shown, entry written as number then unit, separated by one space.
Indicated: 80 °F
